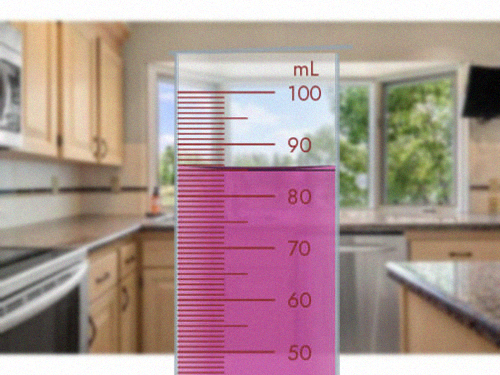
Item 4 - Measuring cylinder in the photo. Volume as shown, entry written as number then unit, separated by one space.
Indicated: 85 mL
